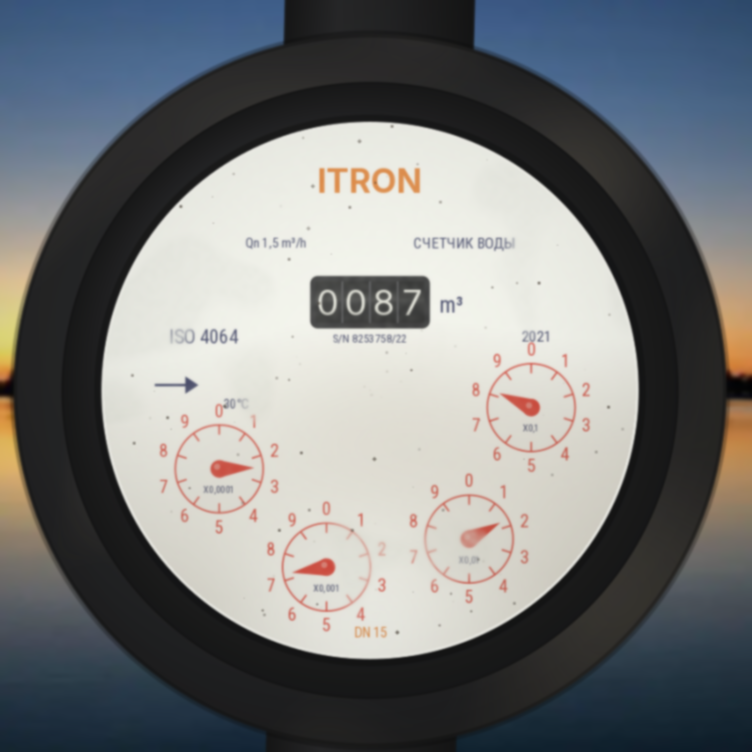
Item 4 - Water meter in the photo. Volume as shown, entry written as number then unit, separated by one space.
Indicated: 87.8172 m³
